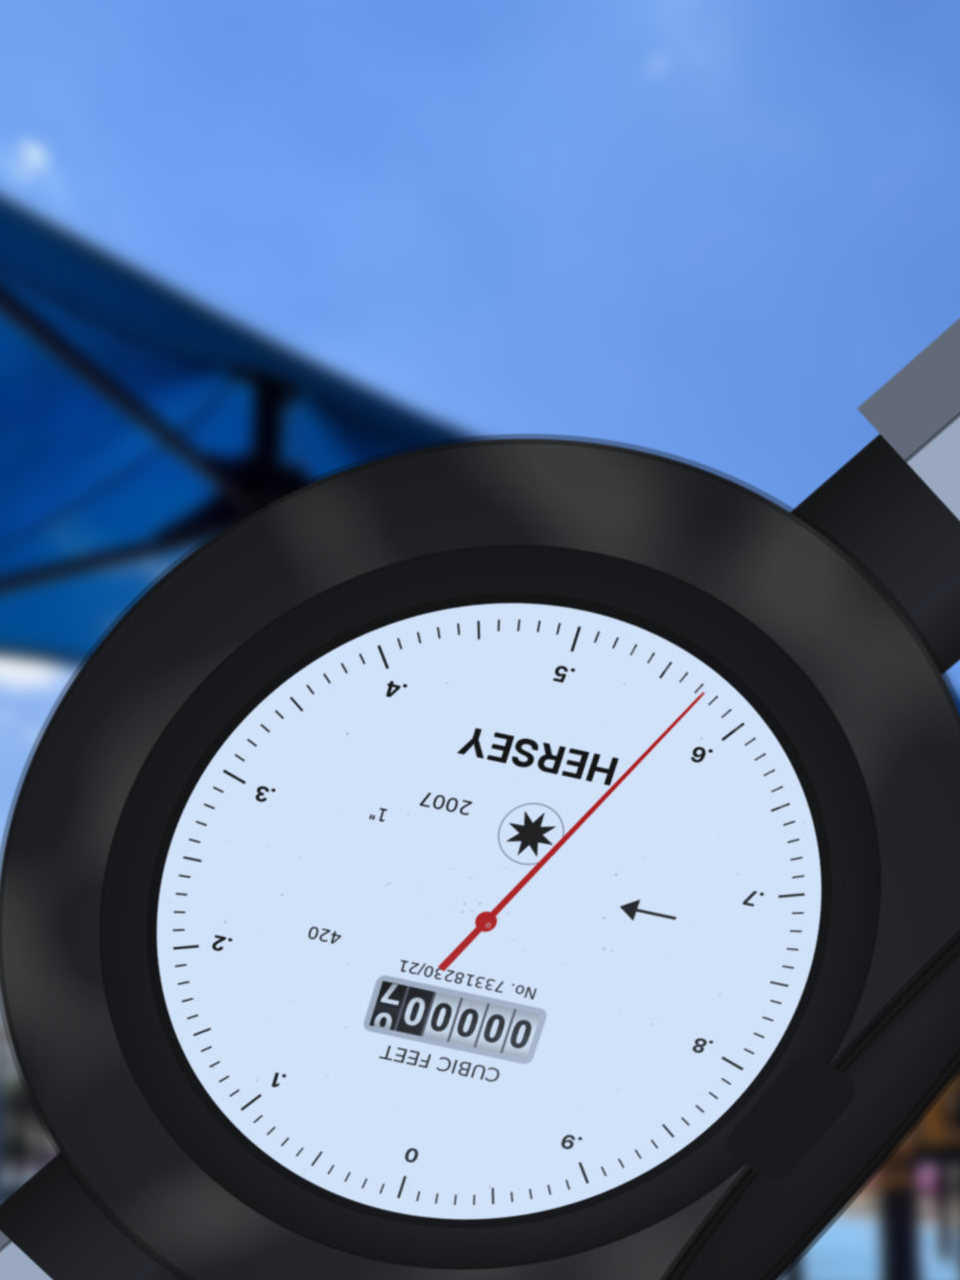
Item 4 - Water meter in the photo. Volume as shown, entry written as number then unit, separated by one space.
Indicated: 6.57 ft³
